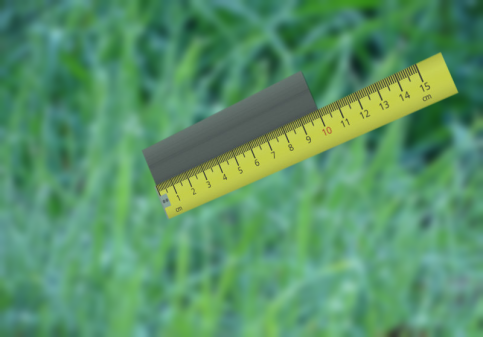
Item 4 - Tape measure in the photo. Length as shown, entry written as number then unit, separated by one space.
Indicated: 10 cm
